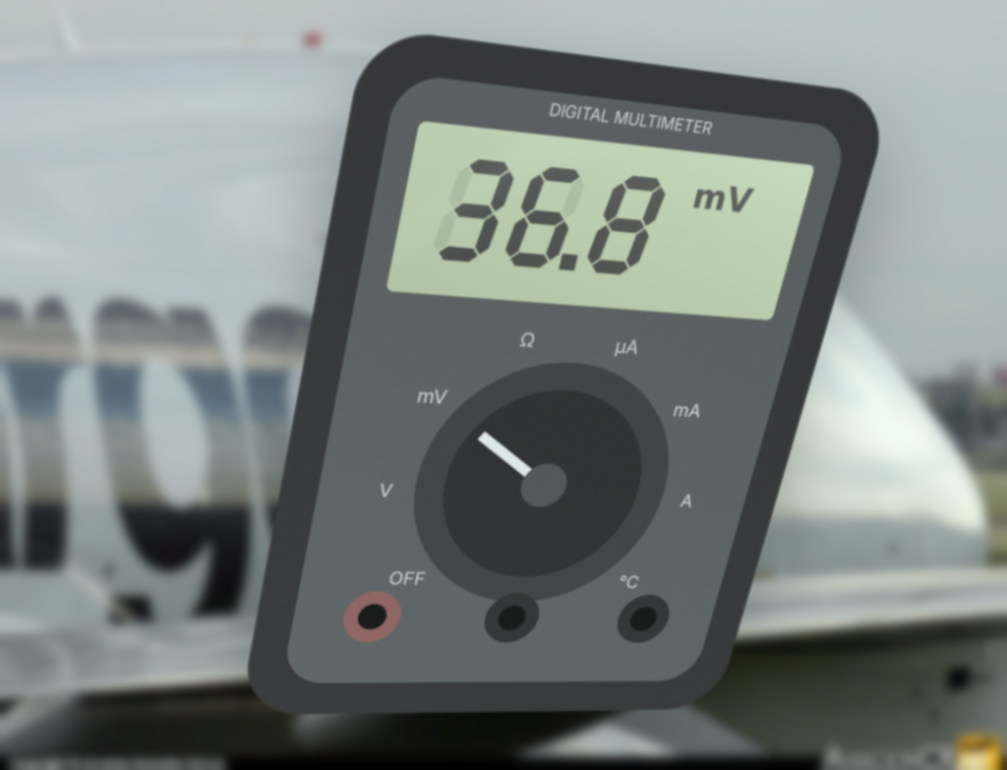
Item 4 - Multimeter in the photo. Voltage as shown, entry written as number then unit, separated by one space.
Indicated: 36.8 mV
